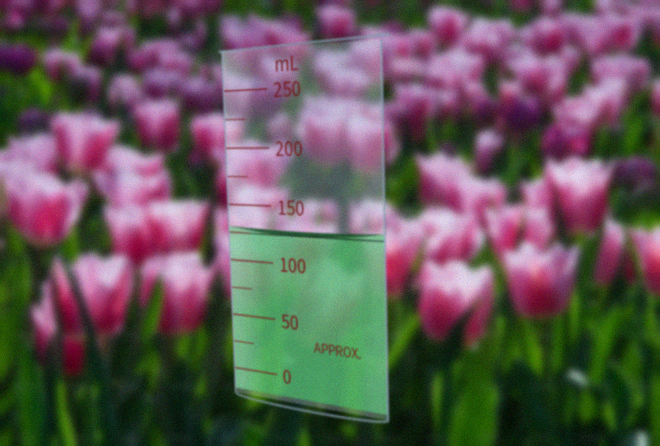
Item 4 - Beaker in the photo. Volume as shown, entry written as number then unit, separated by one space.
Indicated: 125 mL
